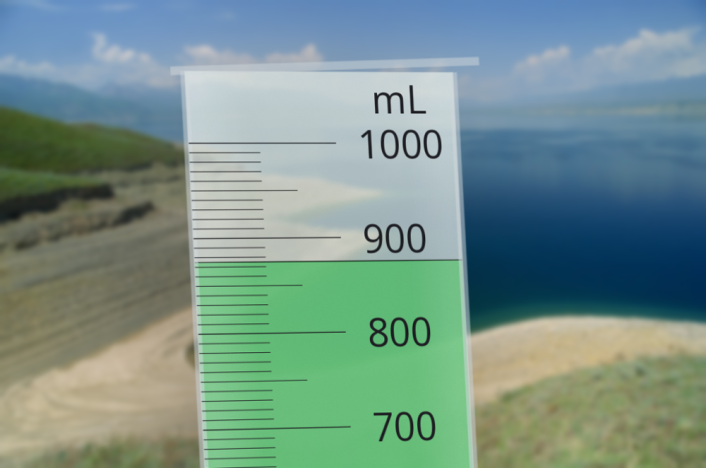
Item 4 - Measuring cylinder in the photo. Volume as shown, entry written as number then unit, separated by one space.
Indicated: 875 mL
